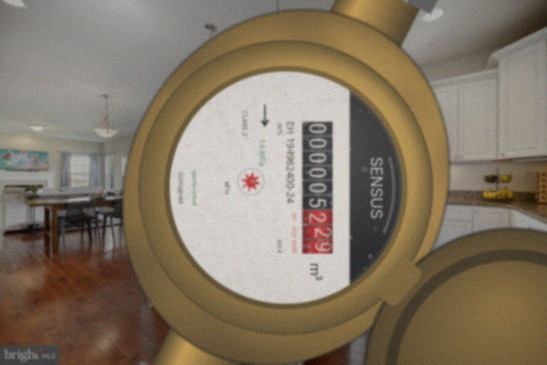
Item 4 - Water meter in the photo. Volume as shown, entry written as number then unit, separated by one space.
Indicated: 5.229 m³
